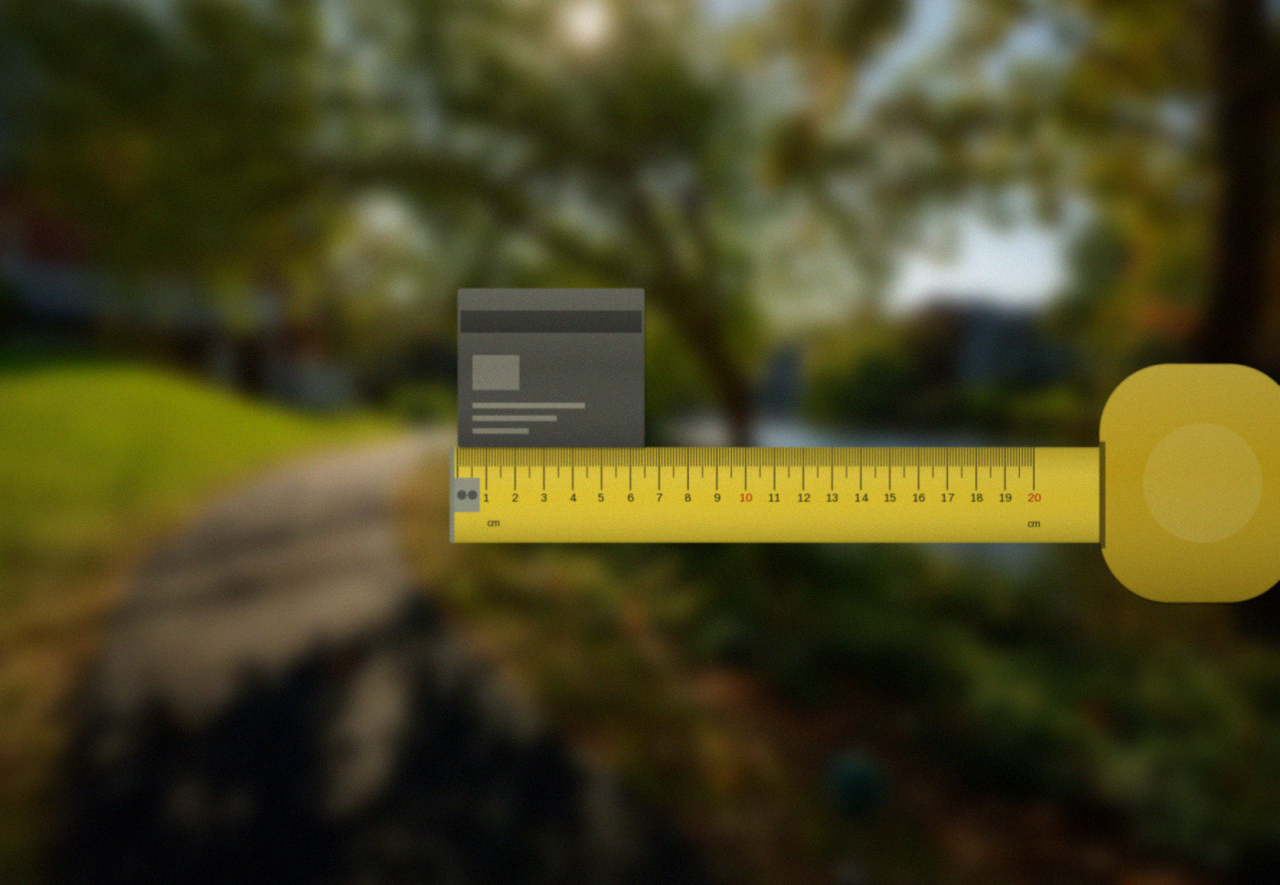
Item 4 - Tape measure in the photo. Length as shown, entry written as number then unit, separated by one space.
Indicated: 6.5 cm
